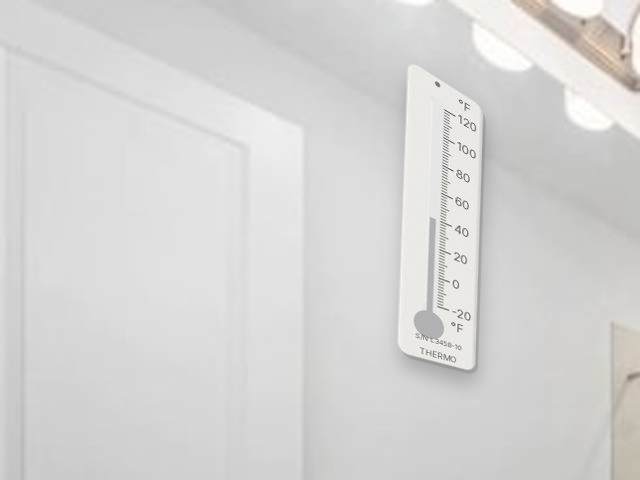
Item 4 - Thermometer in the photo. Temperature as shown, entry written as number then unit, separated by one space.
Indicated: 40 °F
